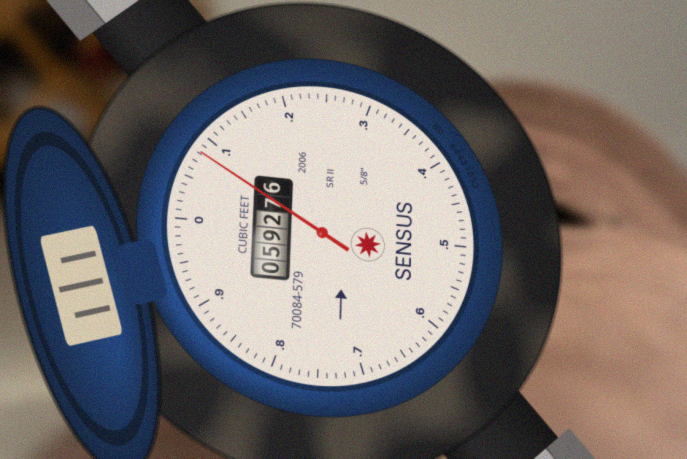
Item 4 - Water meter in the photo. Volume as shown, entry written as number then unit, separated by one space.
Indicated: 59276.08 ft³
